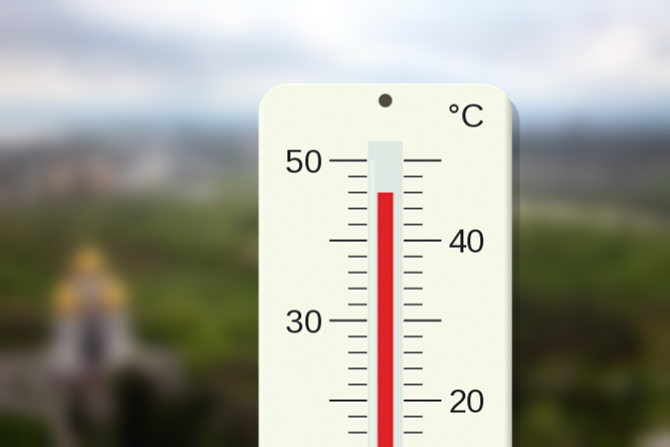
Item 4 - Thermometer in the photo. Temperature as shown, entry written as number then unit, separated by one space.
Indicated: 46 °C
